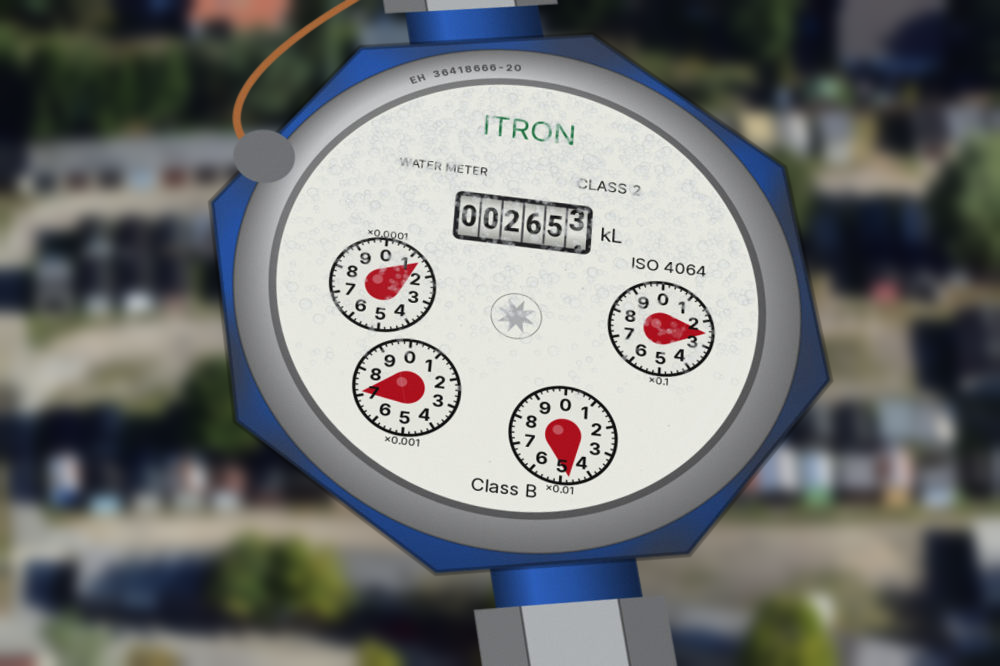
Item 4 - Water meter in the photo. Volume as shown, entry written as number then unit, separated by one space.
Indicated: 2653.2471 kL
